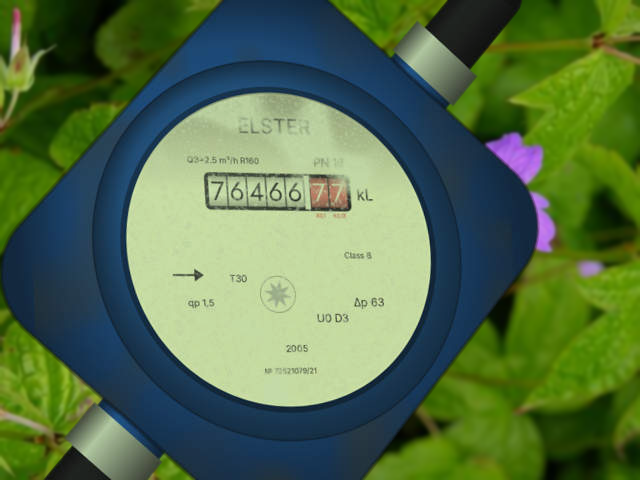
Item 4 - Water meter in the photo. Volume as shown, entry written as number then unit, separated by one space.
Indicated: 76466.77 kL
